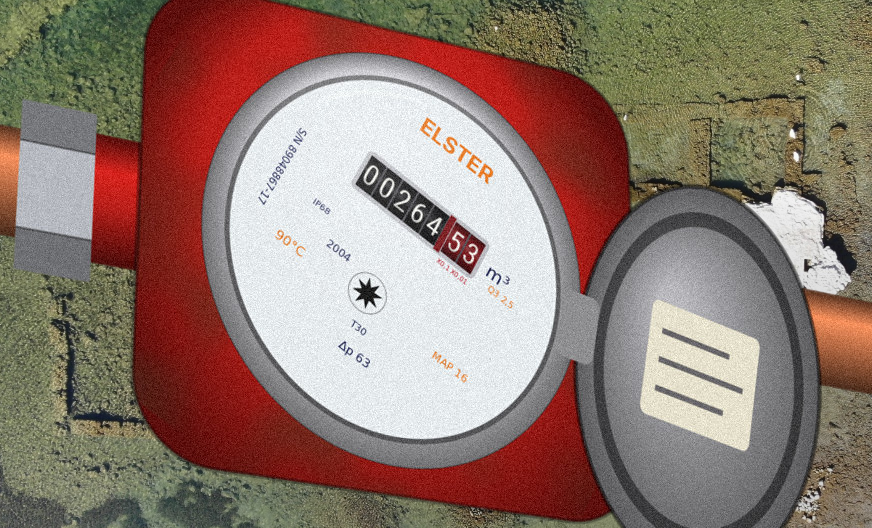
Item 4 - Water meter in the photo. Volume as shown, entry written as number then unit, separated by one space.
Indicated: 264.53 m³
